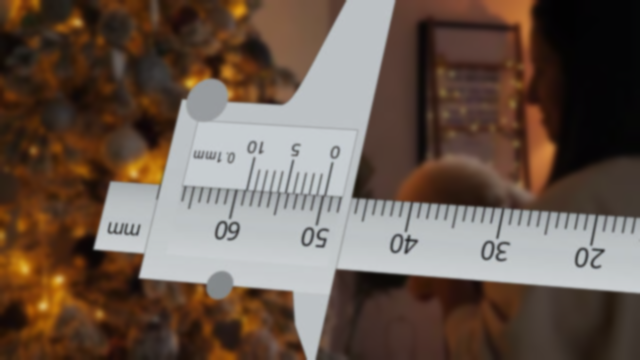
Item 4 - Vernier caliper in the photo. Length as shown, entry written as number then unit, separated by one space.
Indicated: 49.8 mm
